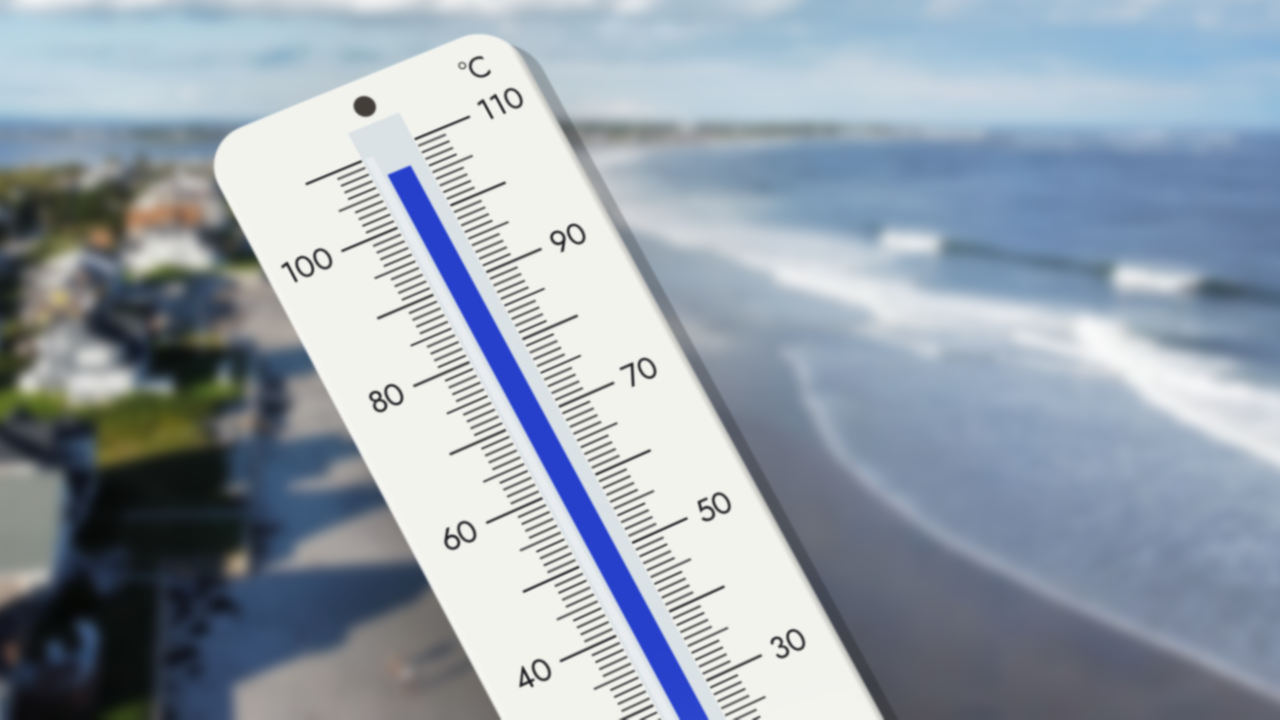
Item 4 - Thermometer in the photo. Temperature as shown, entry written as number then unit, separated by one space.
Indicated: 107 °C
